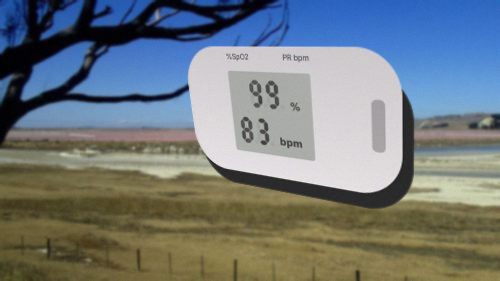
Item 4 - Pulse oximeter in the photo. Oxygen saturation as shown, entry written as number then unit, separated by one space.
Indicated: 99 %
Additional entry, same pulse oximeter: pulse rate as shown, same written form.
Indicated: 83 bpm
